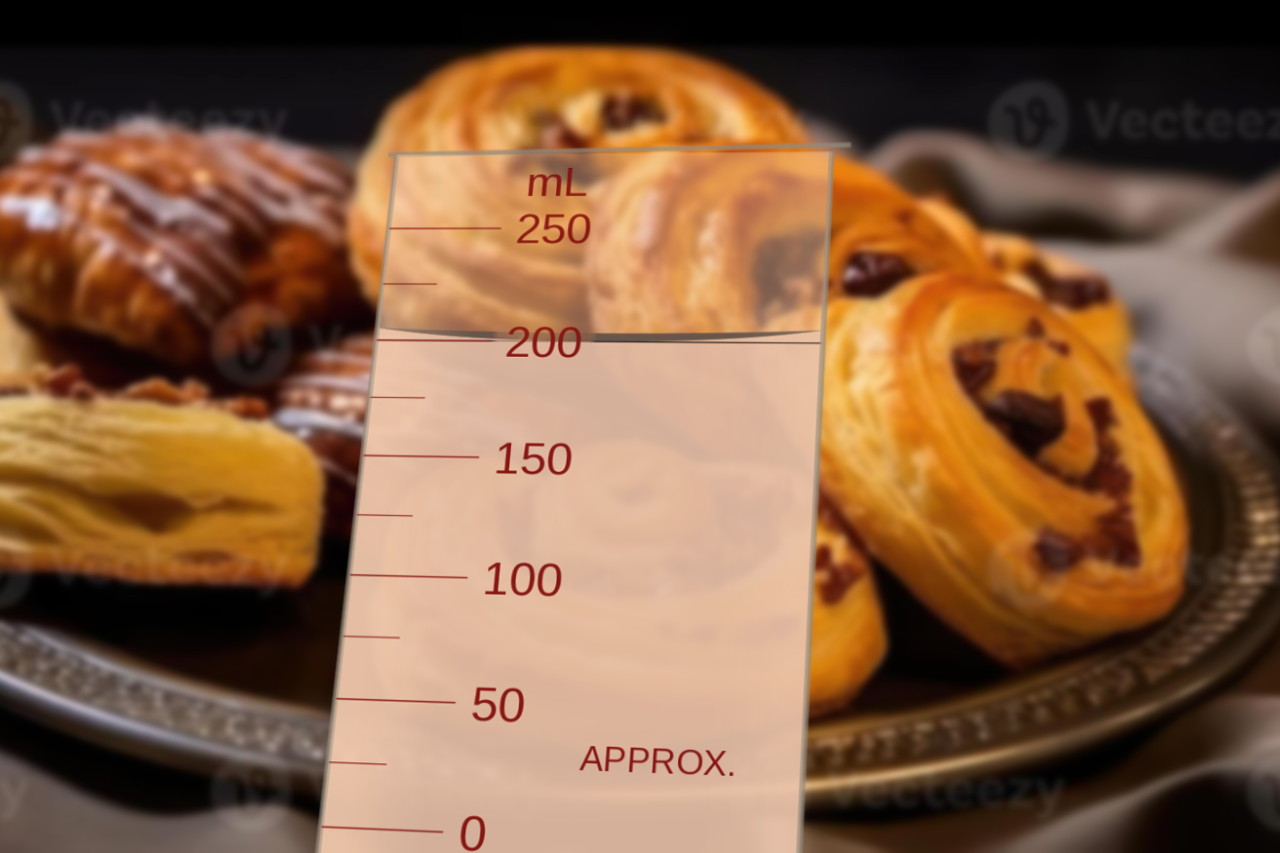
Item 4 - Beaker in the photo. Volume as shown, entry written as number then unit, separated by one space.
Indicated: 200 mL
